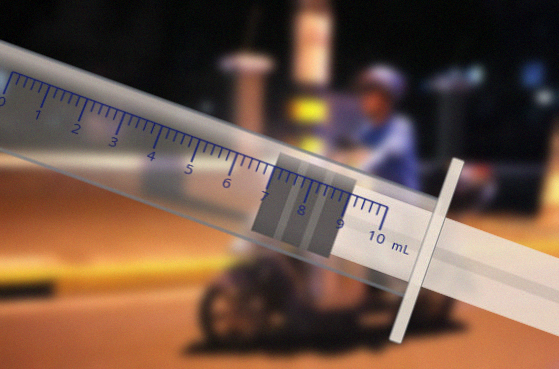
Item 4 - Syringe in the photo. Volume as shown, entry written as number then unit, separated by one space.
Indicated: 7 mL
